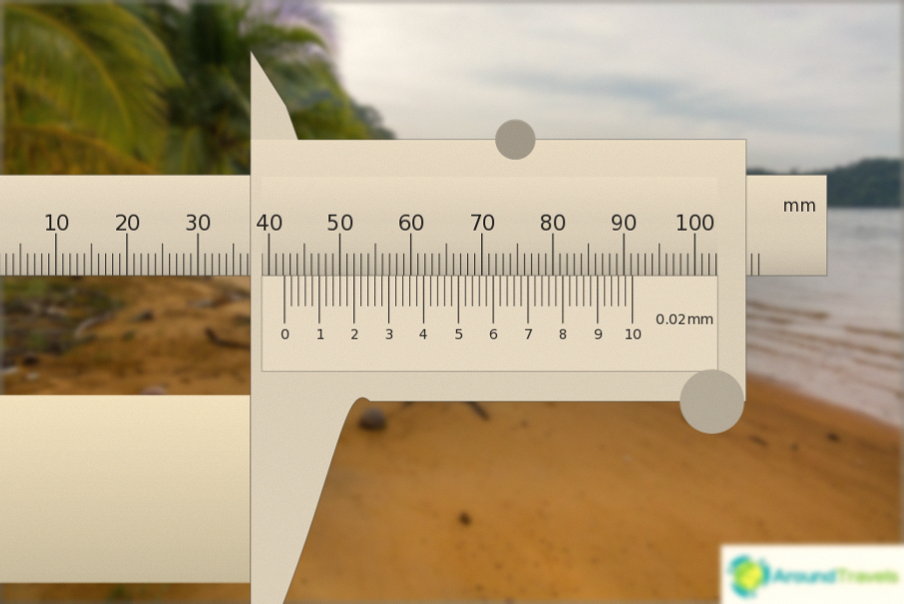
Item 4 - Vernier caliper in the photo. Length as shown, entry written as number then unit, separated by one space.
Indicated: 42.2 mm
